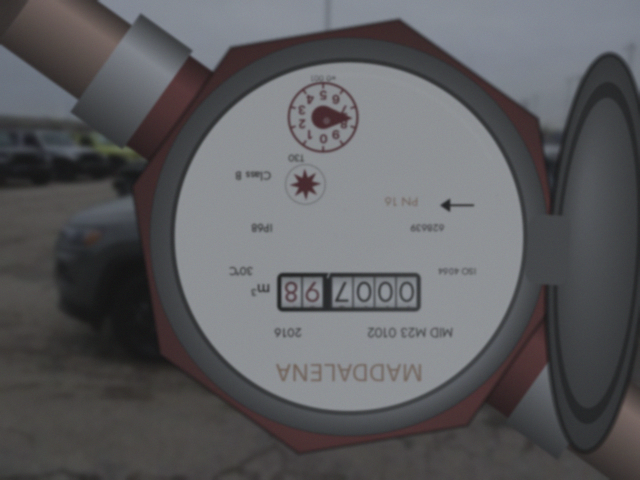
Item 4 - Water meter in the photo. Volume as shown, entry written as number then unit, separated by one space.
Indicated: 7.987 m³
